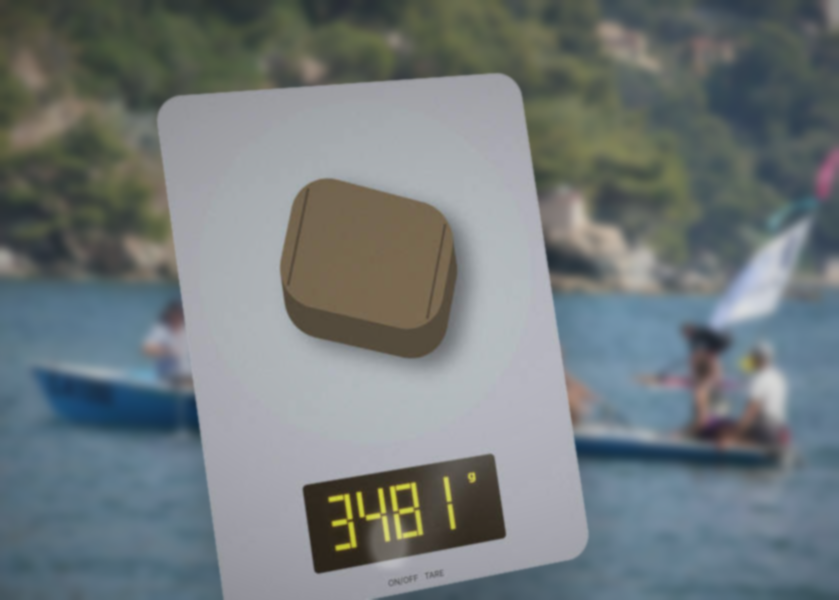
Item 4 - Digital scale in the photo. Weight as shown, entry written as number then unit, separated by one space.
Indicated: 3481 g
